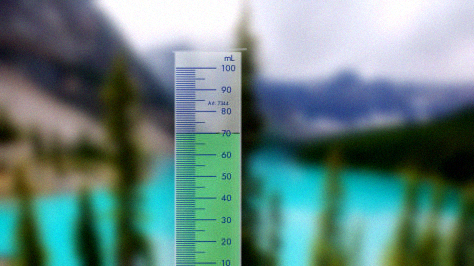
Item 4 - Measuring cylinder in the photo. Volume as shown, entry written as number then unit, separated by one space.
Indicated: 70 mL
